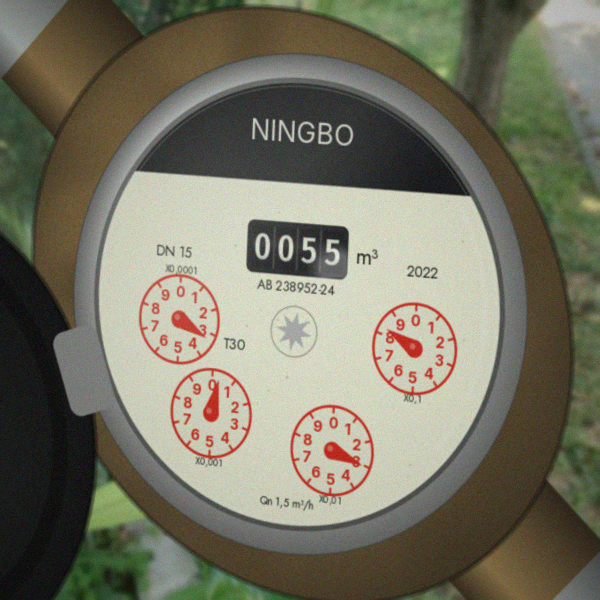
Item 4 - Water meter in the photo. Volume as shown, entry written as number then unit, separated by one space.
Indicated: 55.8303 m³
